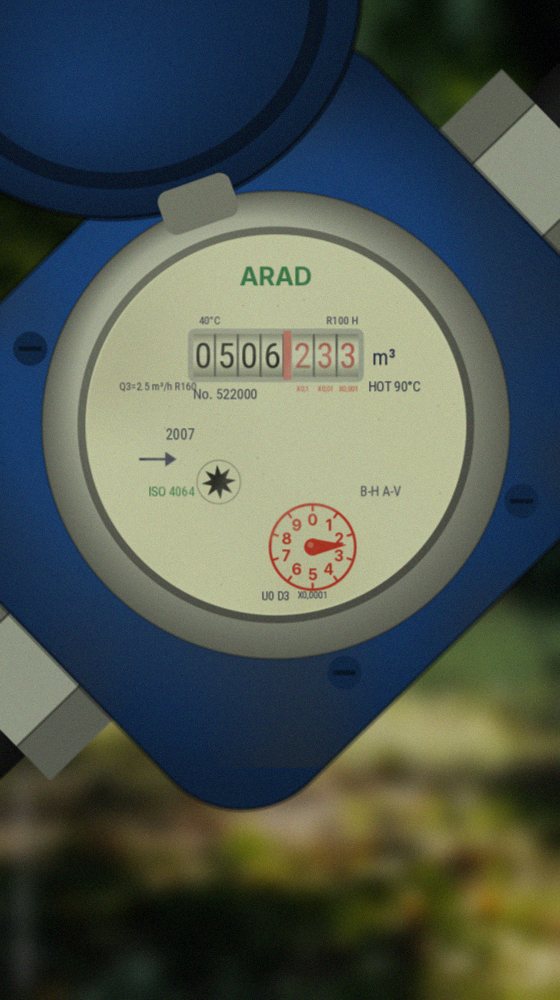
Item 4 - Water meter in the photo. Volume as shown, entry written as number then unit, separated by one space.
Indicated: 506.2332 m³
